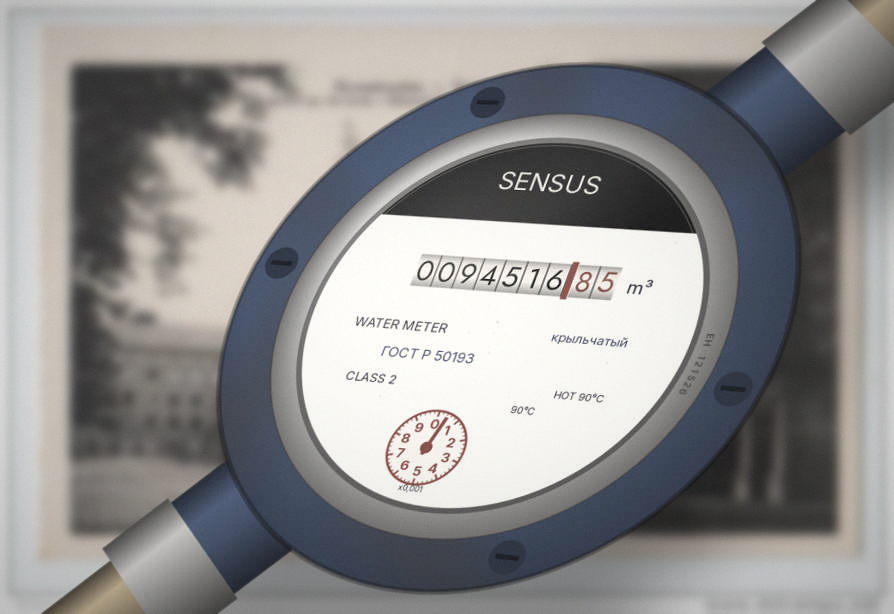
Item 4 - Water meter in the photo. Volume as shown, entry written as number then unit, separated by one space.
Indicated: 94516.850 m³
